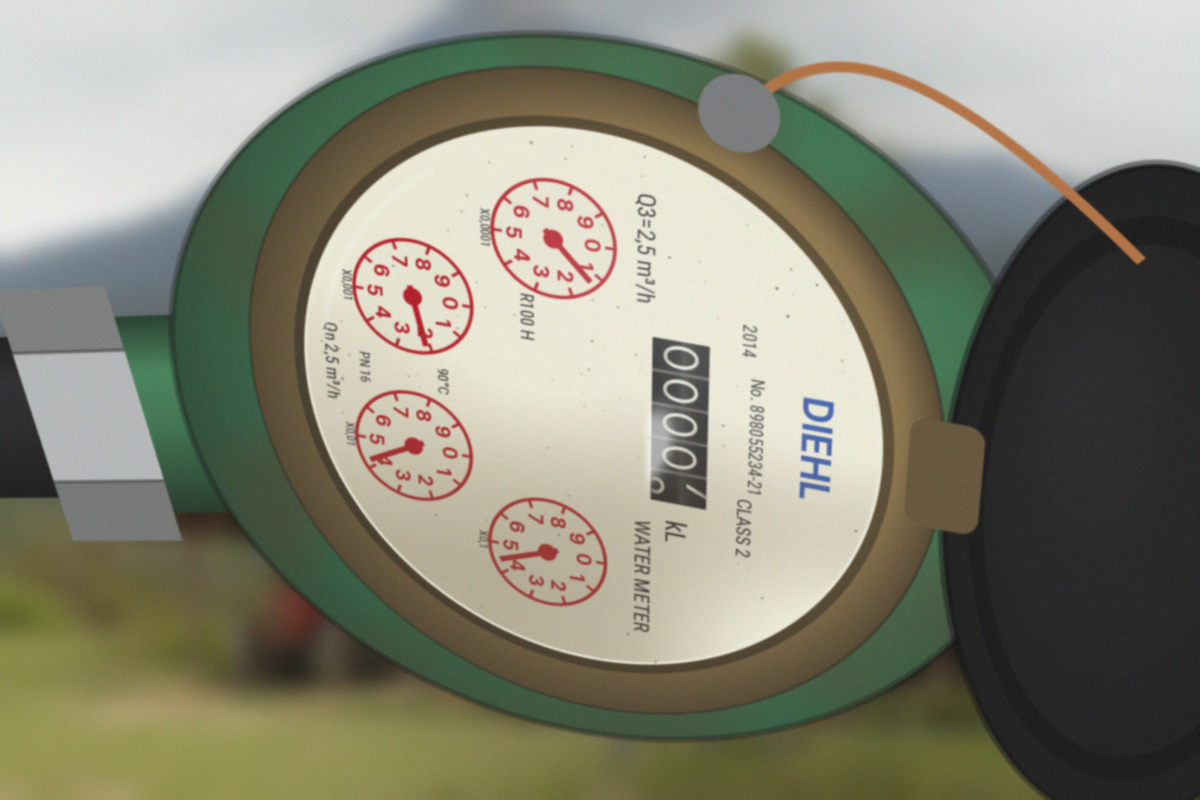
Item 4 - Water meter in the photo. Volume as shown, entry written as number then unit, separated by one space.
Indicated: 7.4421 kL
